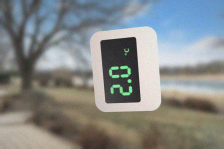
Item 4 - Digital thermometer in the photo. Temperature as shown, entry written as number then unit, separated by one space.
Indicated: 2.0 °C
